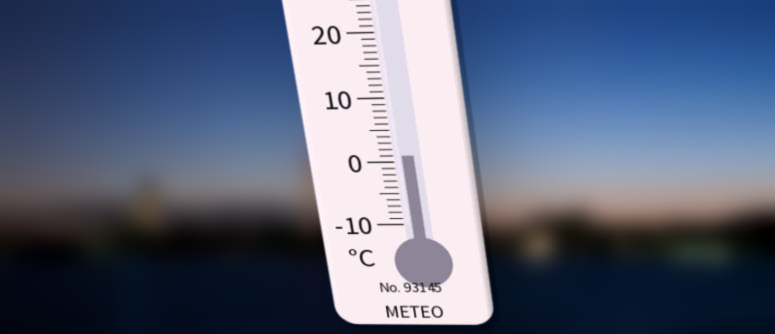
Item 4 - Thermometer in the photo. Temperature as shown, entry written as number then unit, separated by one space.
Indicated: 1 °C
